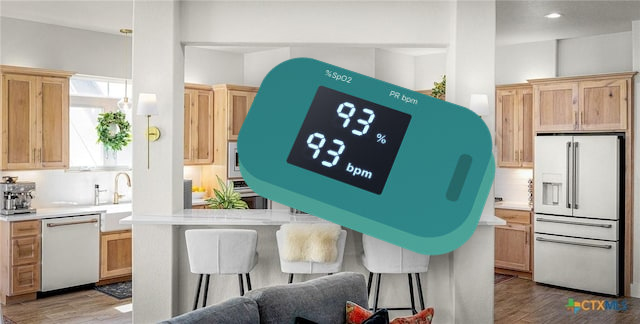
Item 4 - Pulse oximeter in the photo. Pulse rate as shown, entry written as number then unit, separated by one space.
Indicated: 93 bpm
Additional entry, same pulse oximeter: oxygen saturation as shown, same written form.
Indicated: 93 %
